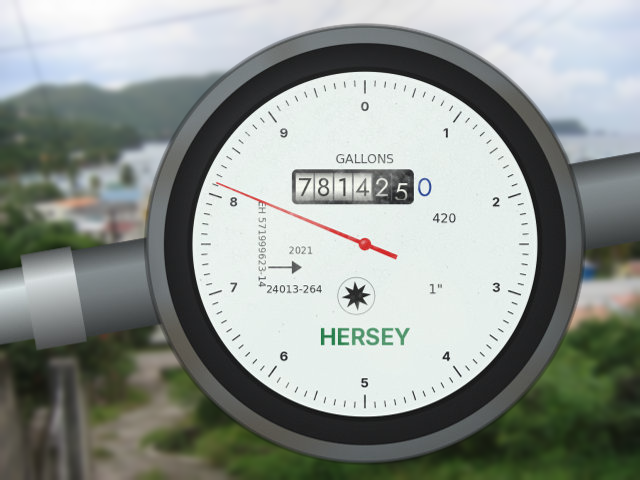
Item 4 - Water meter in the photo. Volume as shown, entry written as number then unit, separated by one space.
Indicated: 7814248.1 gal
